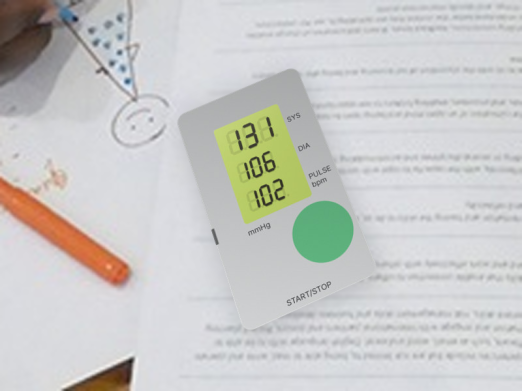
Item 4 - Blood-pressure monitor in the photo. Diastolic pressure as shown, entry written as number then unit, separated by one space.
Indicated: 106 mmHg
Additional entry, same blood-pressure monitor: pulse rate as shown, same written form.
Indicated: 102 bpm
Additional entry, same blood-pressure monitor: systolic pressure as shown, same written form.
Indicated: 131 mmHg
